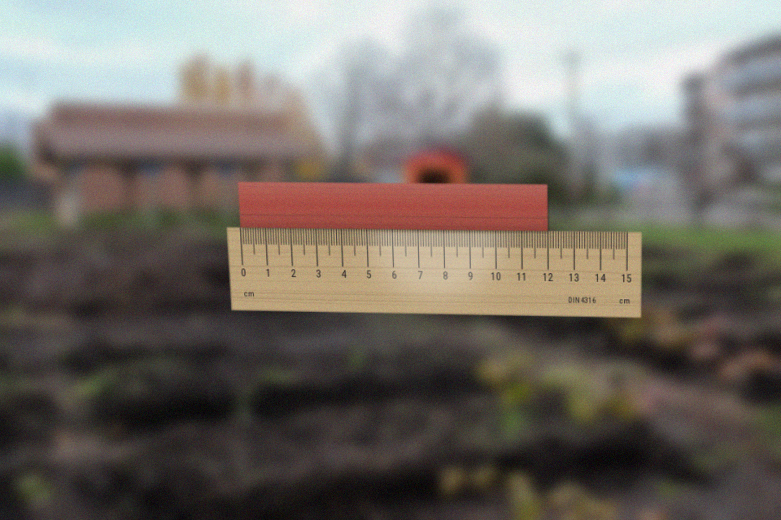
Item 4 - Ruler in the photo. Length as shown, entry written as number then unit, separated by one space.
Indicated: 12 cm
